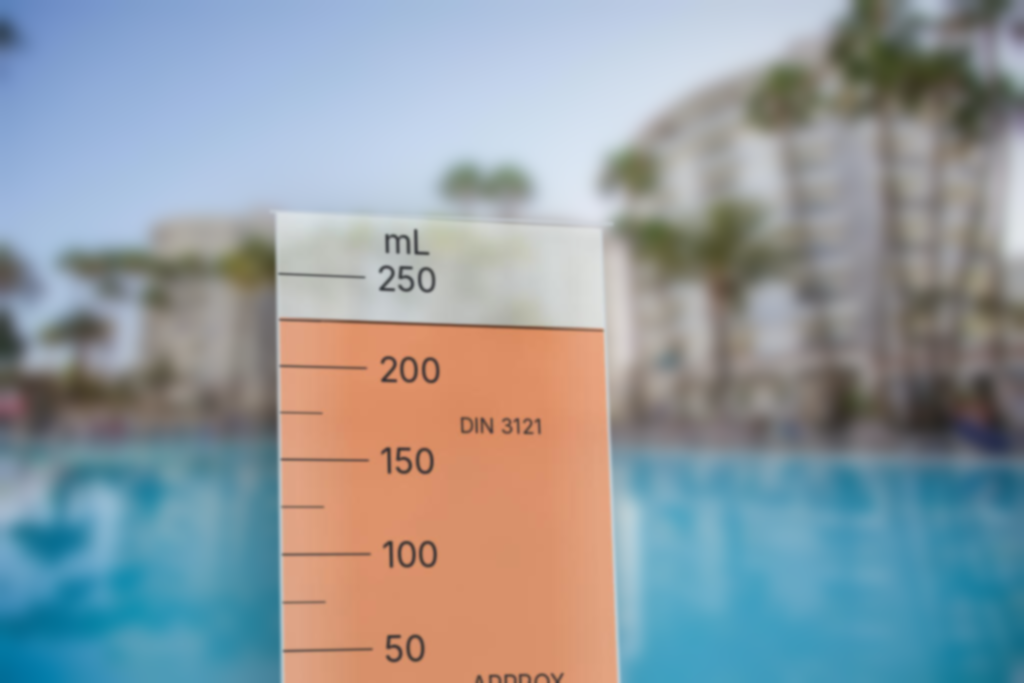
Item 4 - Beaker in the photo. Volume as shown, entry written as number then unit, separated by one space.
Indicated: 225 mL
